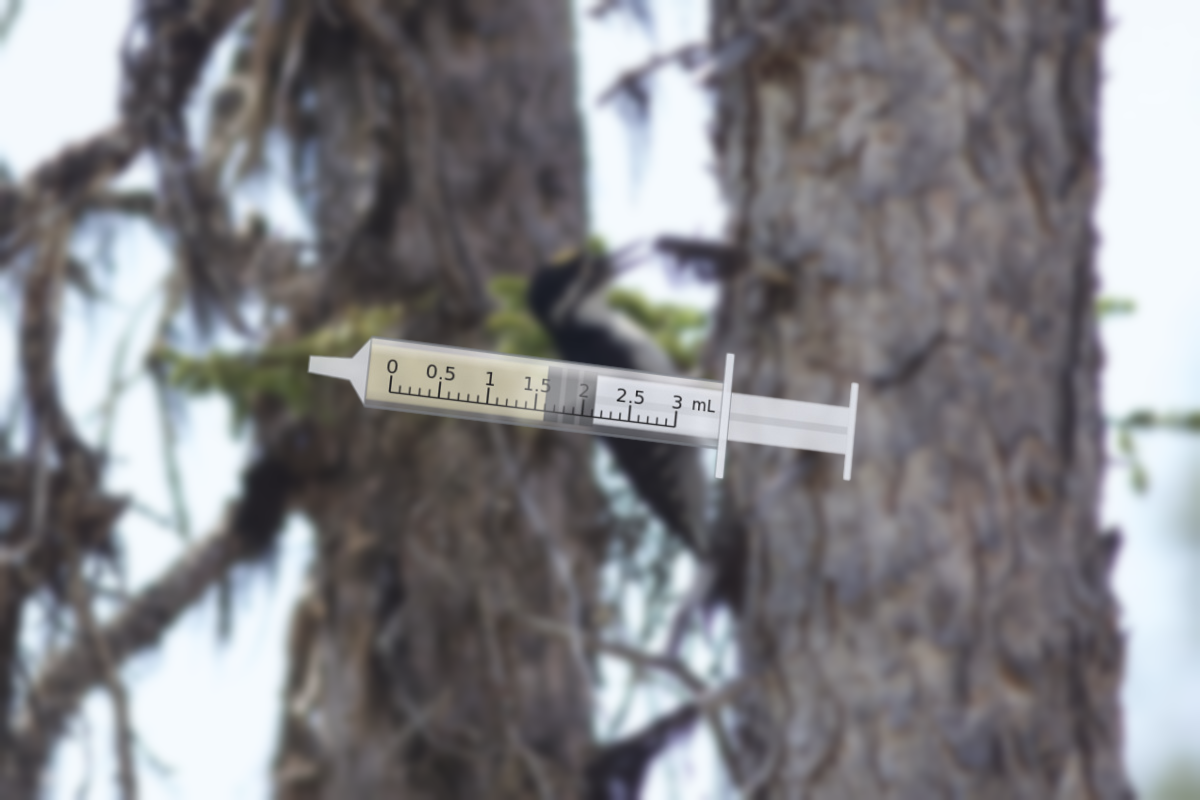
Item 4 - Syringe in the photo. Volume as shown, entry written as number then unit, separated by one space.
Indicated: 1.6 mL
